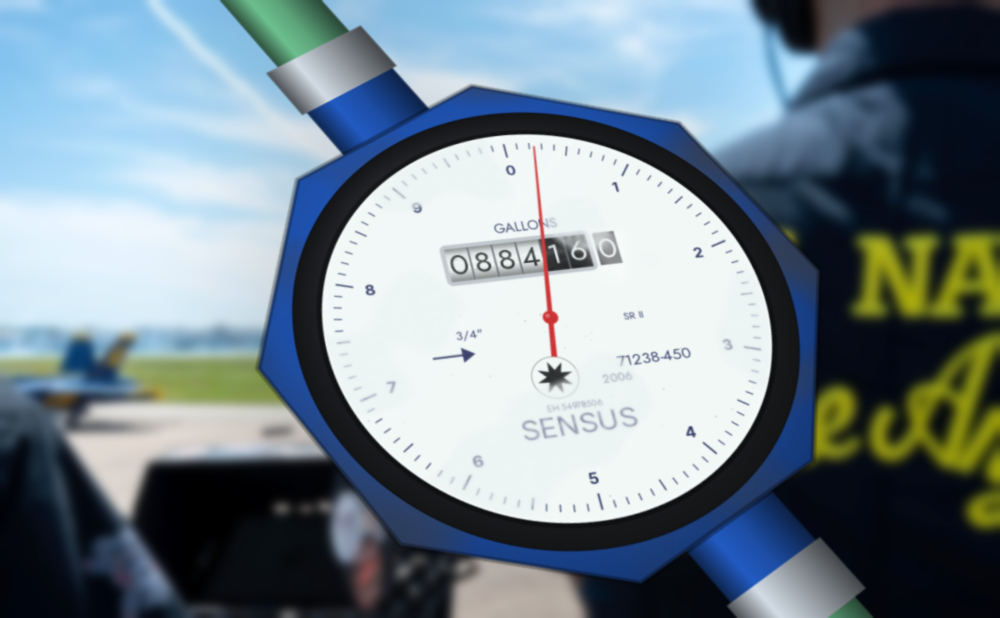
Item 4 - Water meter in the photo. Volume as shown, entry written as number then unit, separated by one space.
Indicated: 884160.2 gal
